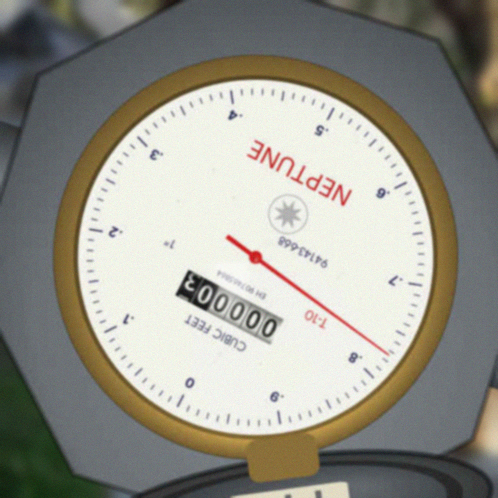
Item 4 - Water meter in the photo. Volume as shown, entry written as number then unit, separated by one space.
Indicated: 2.77 ft³
